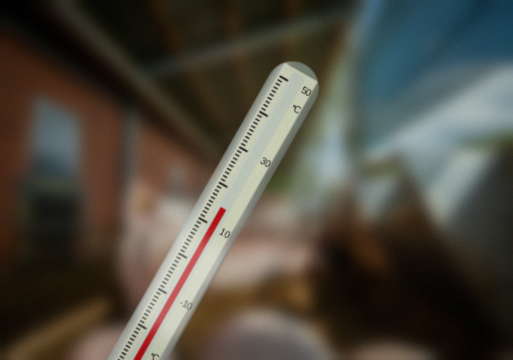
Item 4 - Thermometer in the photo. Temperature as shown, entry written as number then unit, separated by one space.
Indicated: 15 °C
